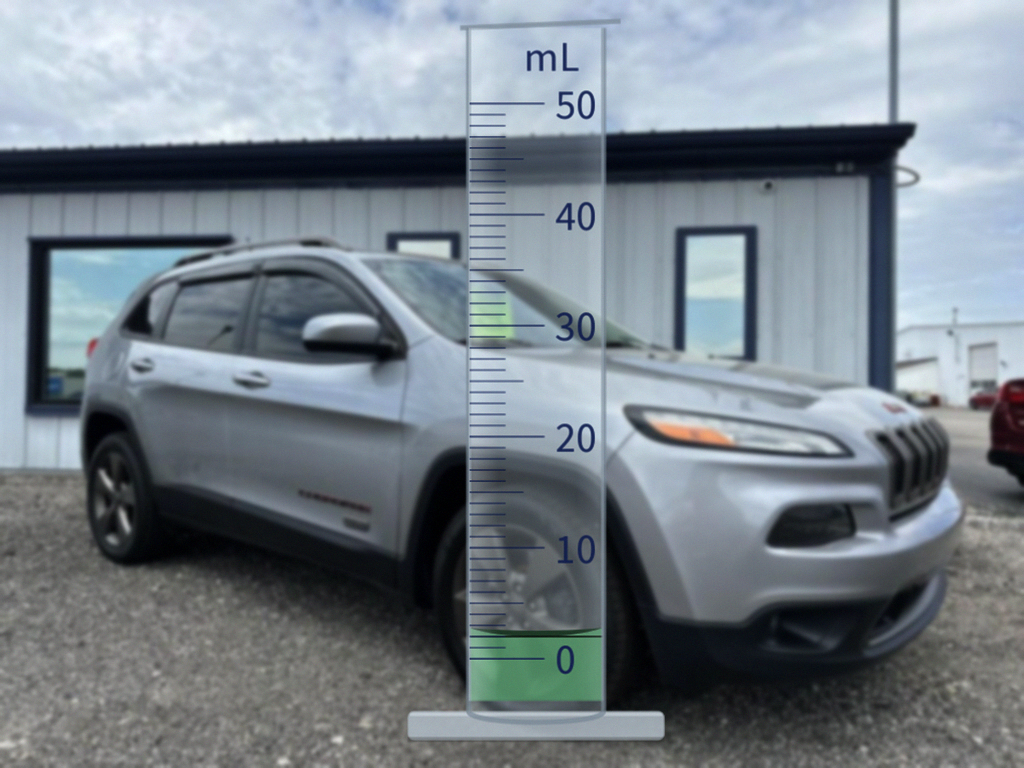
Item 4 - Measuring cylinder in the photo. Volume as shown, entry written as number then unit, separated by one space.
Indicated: 2 mL
